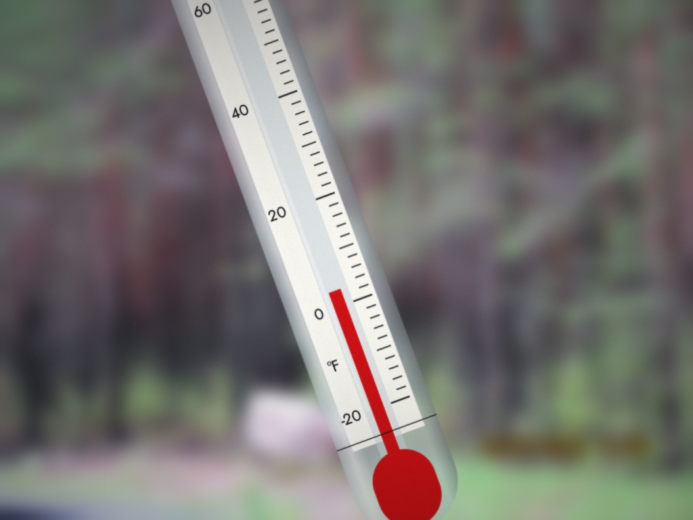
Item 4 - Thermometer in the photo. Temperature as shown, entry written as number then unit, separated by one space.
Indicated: 3 °F
